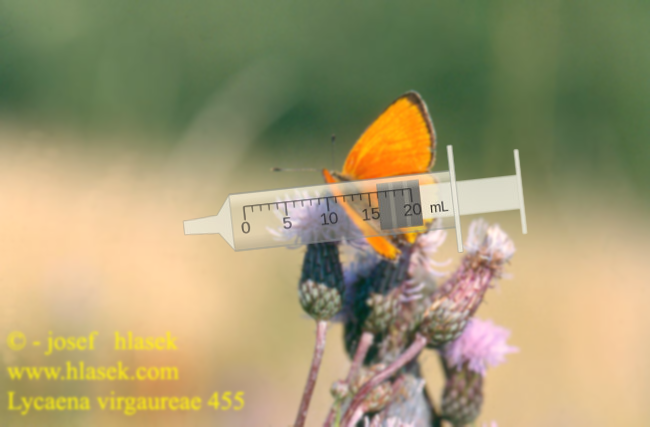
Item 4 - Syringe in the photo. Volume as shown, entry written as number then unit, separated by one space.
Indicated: 16 mL
